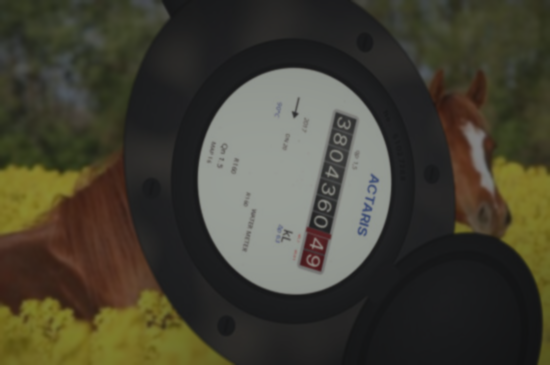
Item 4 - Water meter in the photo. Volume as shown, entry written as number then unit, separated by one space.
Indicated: 3804360.49 kL
